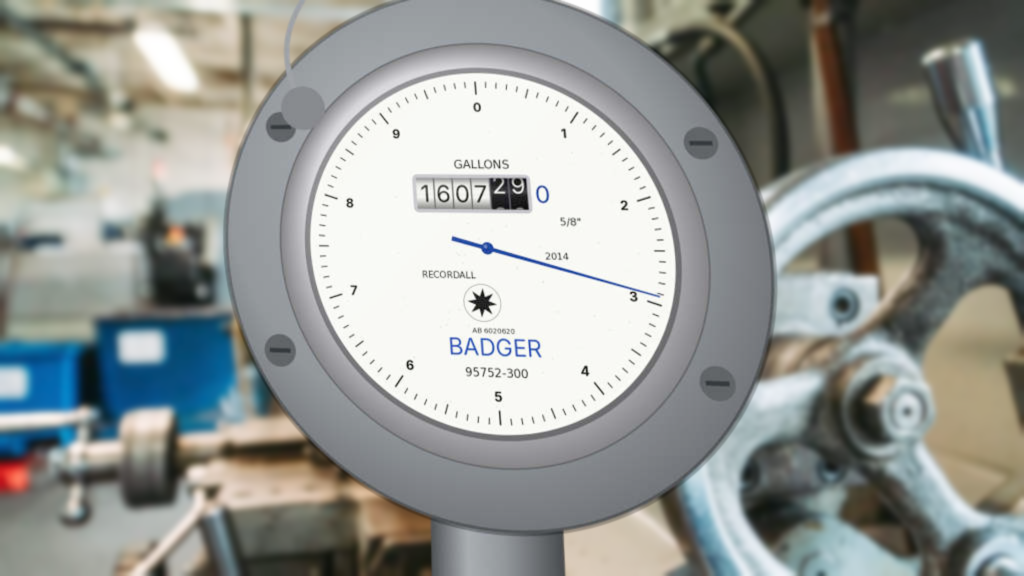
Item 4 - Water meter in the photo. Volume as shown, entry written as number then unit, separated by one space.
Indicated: 1607292.9 gal
